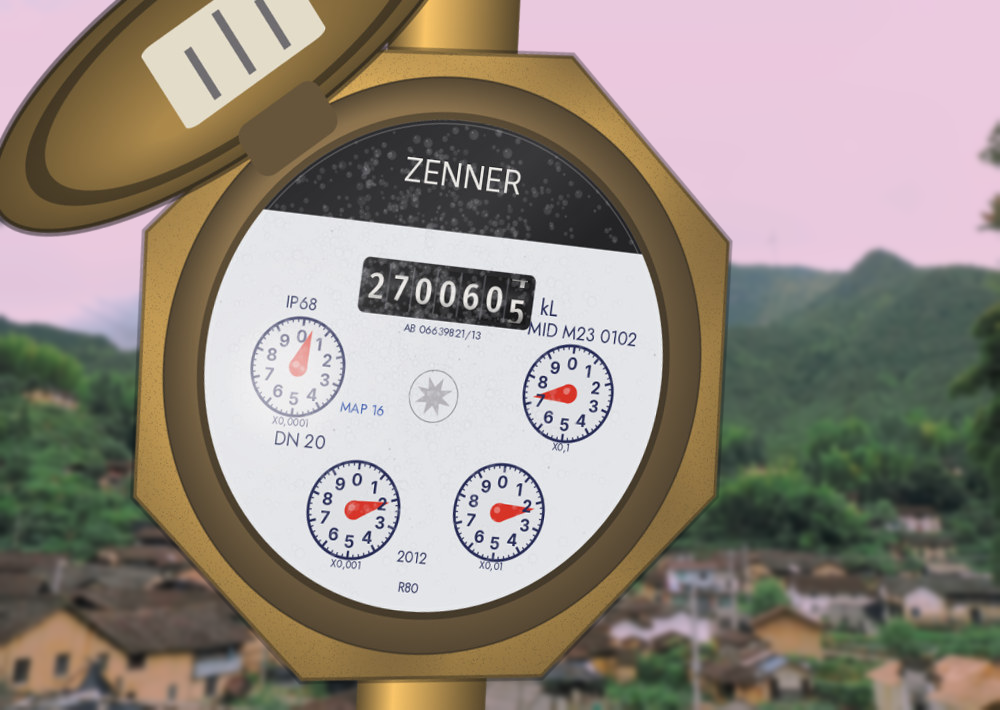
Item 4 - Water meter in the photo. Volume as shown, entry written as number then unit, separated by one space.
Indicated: 2700604.7220 kL
